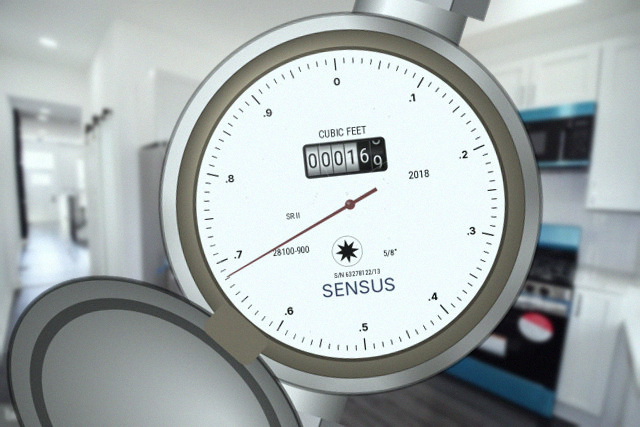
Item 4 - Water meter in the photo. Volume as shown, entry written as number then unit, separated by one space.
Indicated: 168.68 ft³
